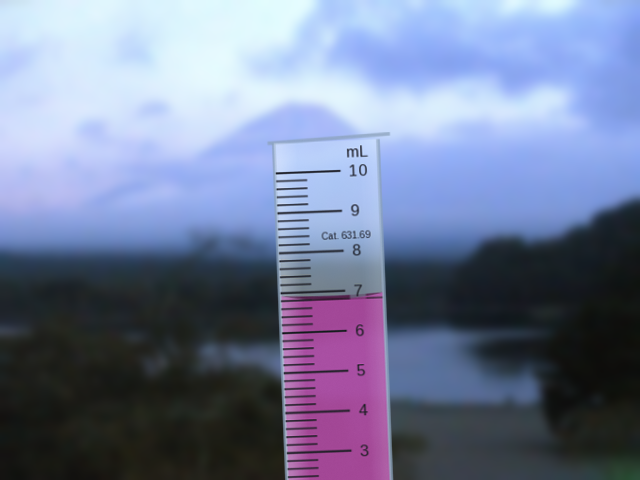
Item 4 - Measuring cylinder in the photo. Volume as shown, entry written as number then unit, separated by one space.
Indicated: 6.8 mL
